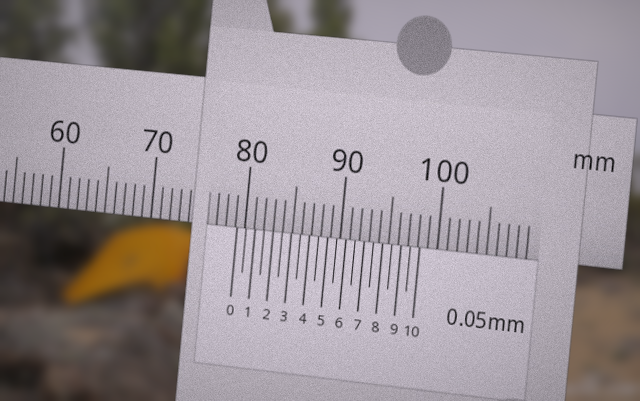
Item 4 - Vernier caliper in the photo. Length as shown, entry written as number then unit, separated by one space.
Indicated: 79.2 mm
